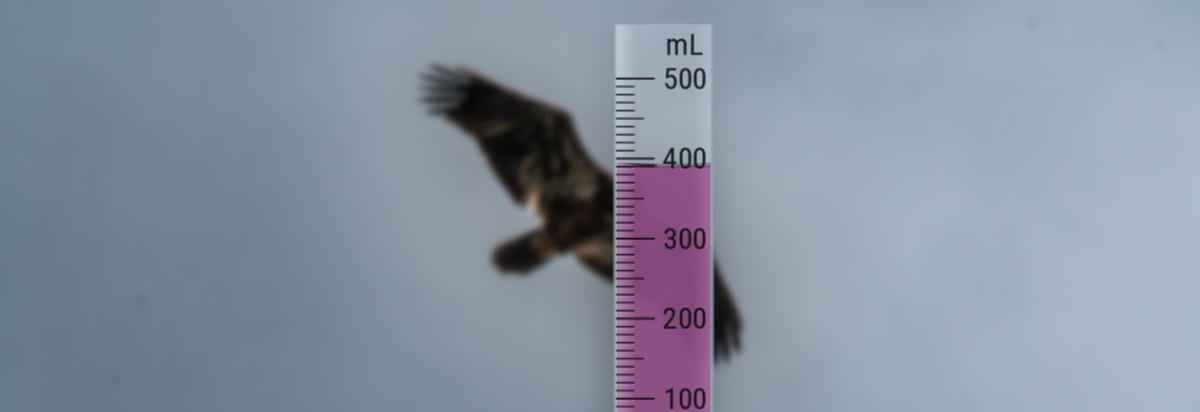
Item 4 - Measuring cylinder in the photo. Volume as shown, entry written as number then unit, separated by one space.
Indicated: 390 mL
